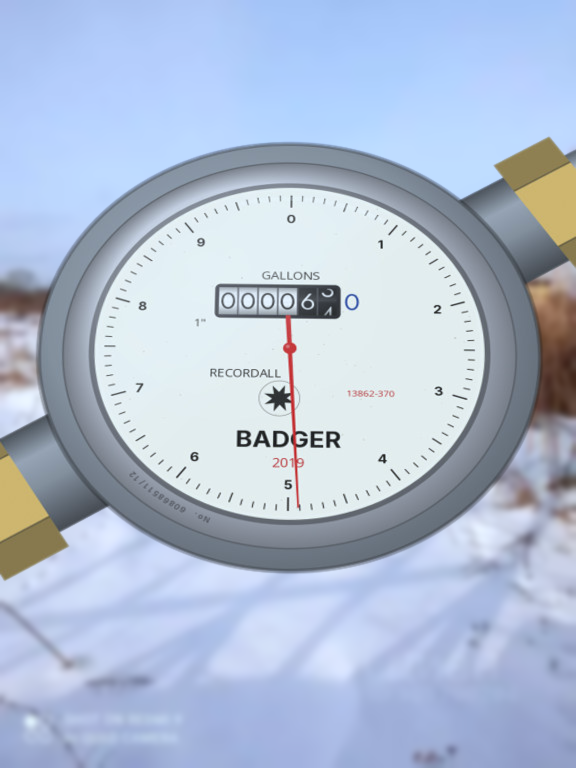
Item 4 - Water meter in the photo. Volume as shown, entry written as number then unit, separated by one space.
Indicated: 634.9 gal
